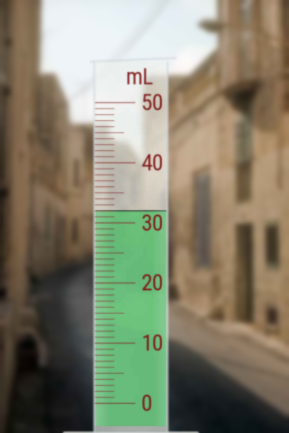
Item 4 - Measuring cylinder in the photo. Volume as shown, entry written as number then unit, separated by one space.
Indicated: 32 mL
